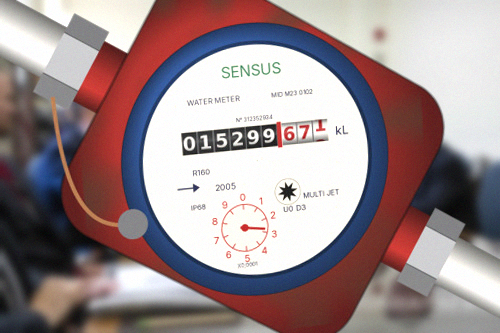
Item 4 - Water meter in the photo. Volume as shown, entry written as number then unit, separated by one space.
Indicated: 15299.6712 kL
